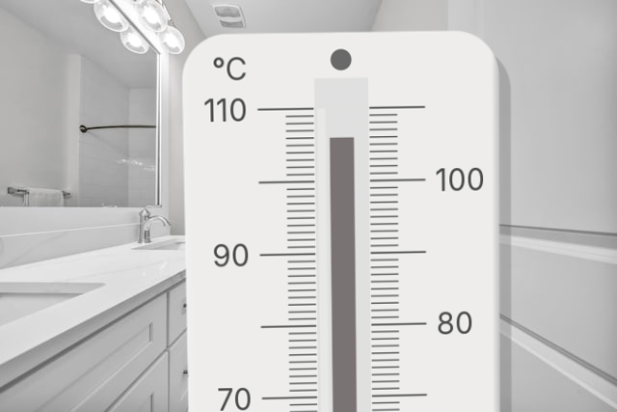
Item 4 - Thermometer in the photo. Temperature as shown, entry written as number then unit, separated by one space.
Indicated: 106 °C
